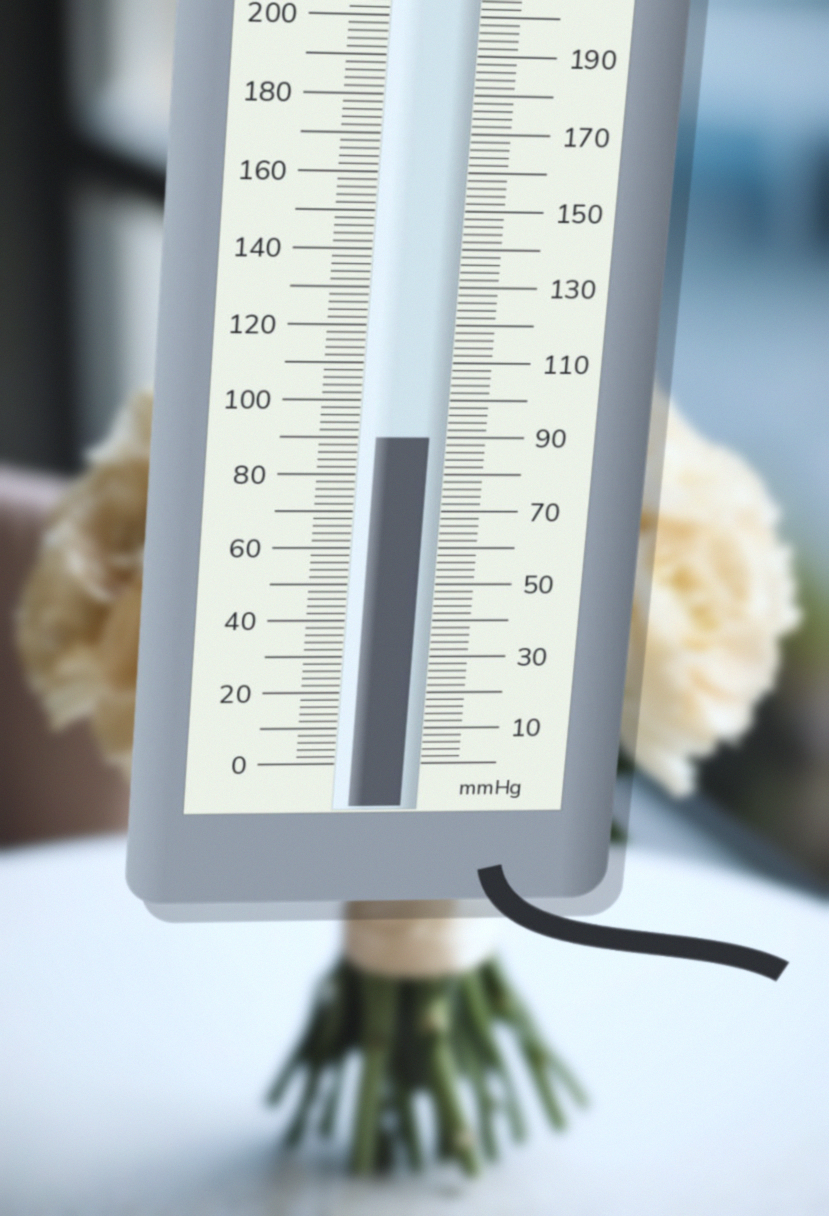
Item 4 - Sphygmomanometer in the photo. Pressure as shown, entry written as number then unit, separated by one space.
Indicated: 90 mmHg
